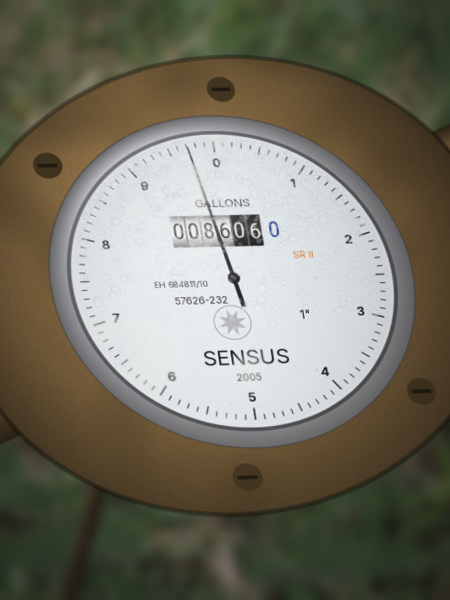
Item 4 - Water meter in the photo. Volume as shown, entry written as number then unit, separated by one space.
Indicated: 86059.7 gal
